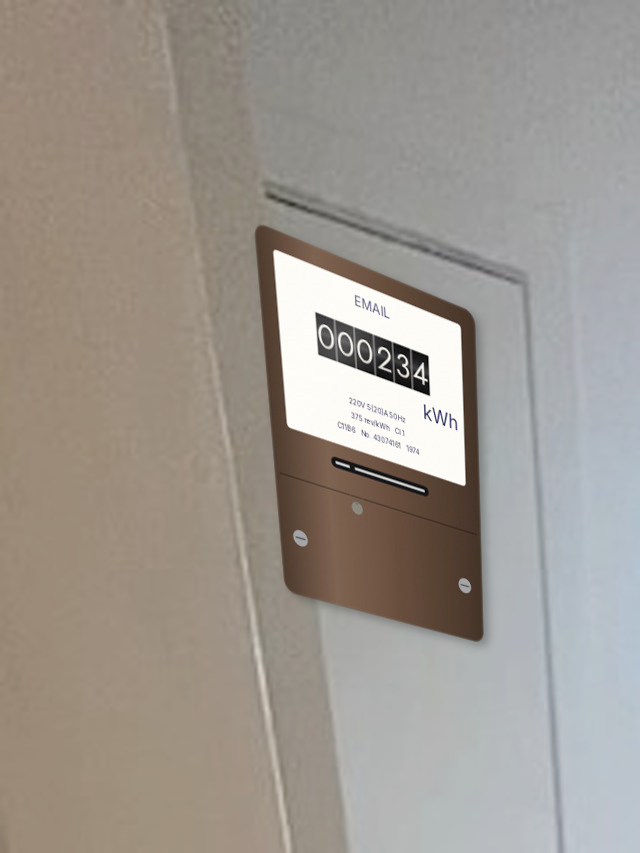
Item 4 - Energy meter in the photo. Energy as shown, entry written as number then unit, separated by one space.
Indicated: 234 kWh
